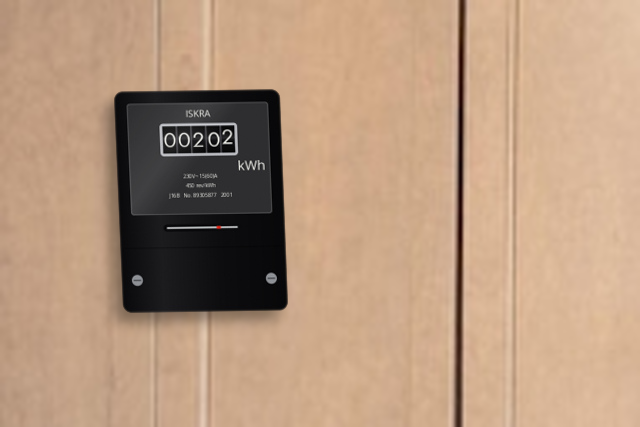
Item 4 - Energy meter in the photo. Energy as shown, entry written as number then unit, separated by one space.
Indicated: 202 kWh
